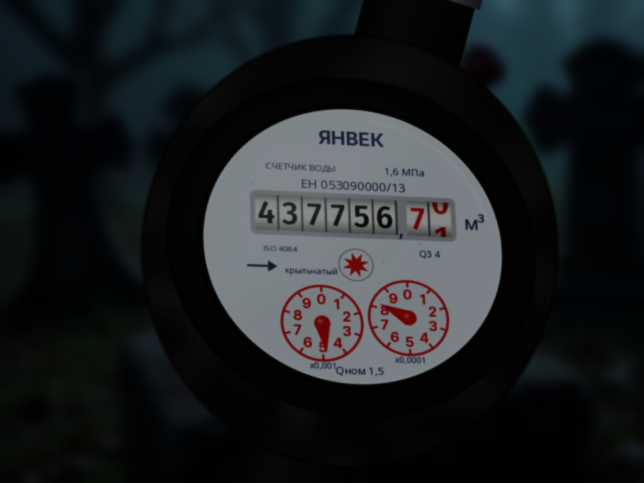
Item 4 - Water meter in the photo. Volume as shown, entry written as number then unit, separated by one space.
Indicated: 437756.7048 m³
